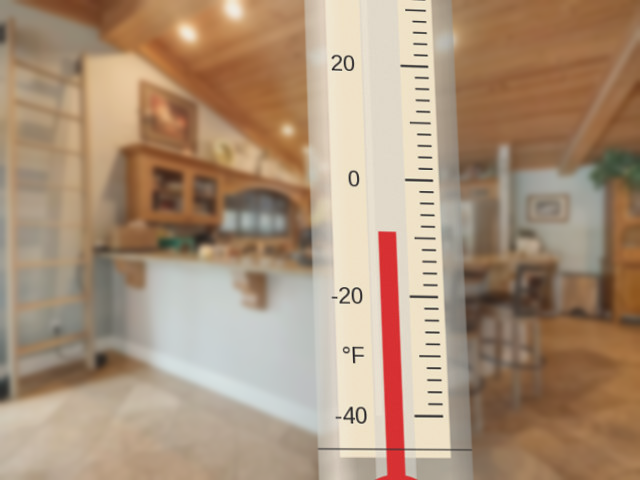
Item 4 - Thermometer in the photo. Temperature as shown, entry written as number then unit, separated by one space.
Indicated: -9 °F
